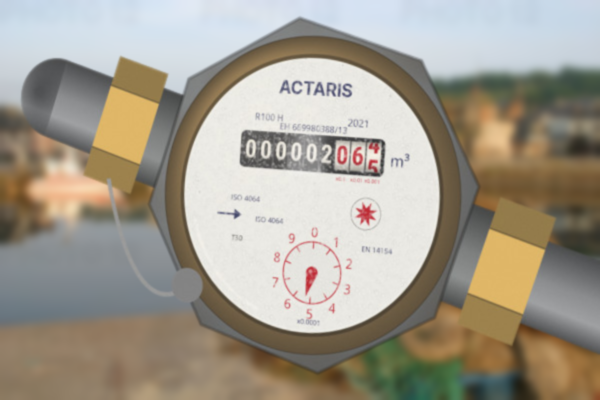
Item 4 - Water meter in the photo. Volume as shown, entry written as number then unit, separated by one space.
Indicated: 2.0645 m³
